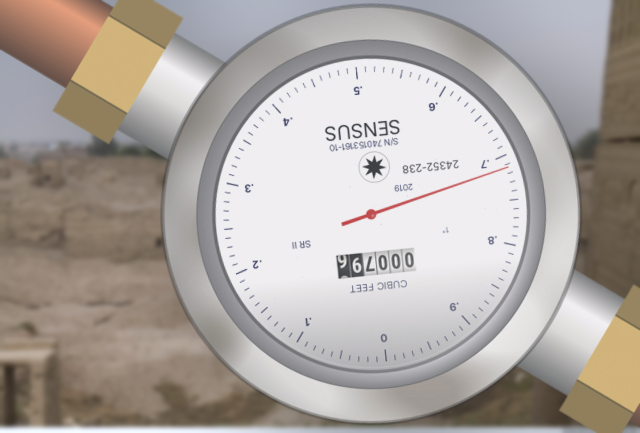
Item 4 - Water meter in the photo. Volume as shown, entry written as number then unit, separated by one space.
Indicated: 795.71 ft³
